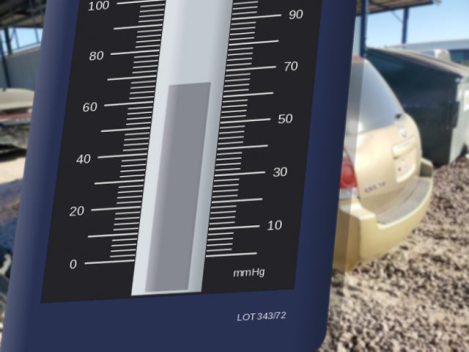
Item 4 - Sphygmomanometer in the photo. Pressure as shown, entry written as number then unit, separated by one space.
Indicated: 66 mmHg
